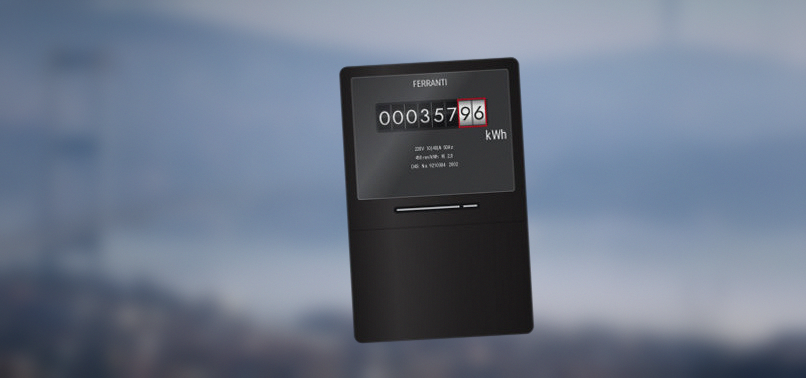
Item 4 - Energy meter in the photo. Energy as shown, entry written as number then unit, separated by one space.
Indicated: 357.96 kWh
